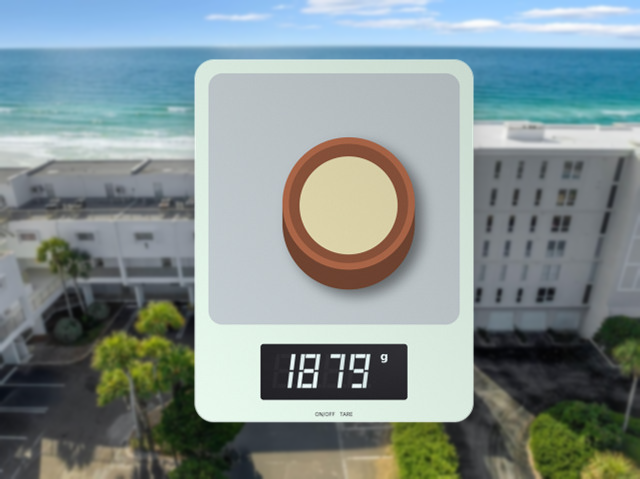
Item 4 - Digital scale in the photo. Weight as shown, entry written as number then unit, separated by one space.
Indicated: 1879 g
